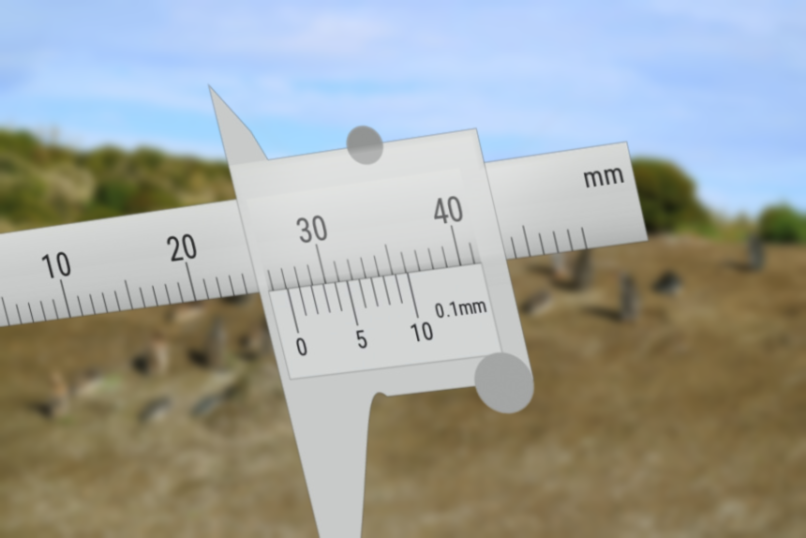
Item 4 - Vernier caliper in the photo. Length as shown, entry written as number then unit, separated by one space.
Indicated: 27.1 mm
